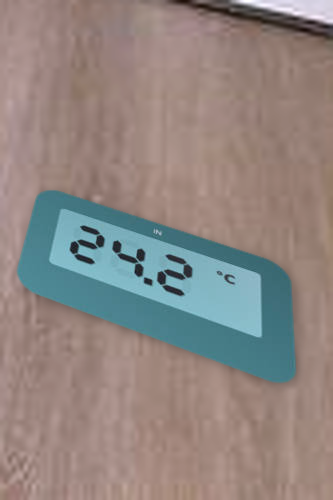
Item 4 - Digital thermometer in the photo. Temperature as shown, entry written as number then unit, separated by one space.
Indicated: 24.2 °C
